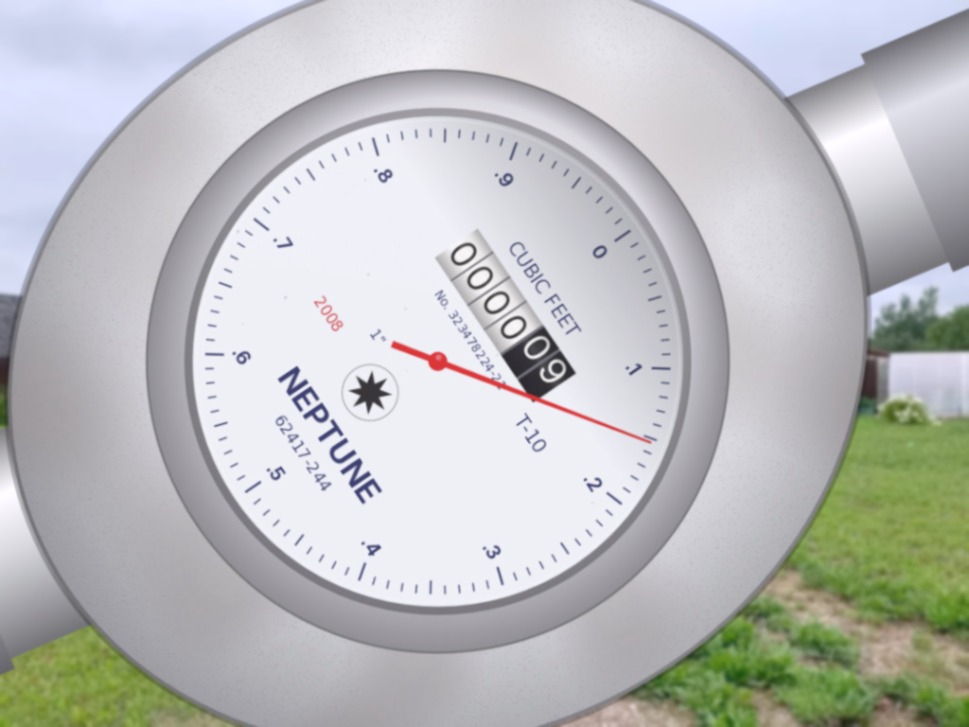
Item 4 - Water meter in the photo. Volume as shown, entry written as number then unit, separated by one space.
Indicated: 9.15 ft³
